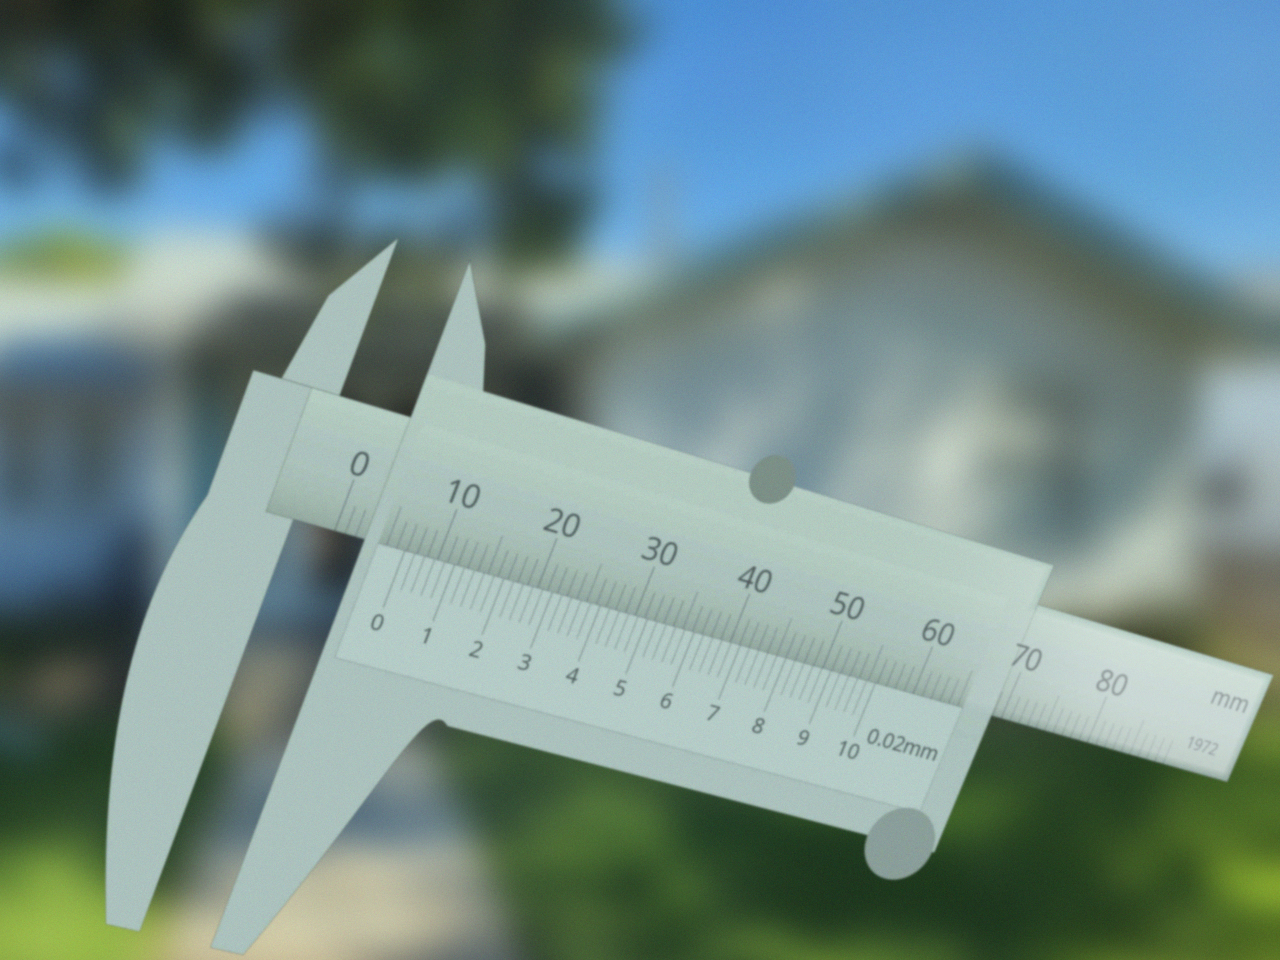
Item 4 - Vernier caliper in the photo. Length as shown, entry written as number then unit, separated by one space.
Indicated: 6.8 mm
